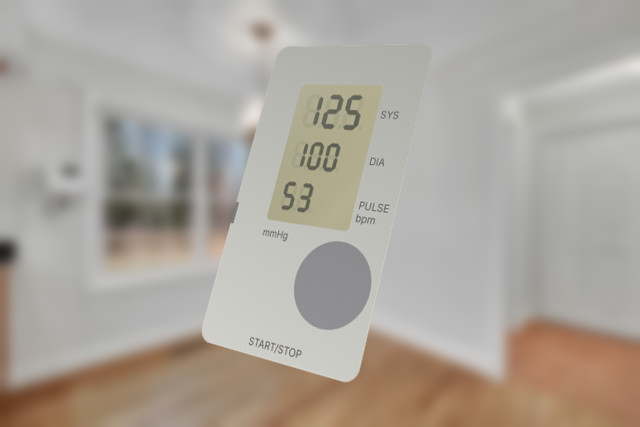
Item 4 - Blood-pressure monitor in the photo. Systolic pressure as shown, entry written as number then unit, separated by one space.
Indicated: 125 mmHg
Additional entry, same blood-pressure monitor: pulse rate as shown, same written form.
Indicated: 53 bpm
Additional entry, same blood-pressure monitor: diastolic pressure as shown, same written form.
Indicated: 100 mmHg
